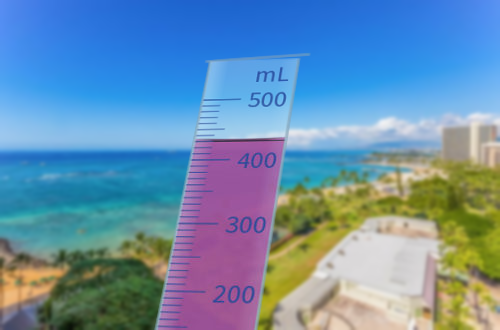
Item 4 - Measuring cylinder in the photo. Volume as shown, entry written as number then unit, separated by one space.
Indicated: 430 mL
